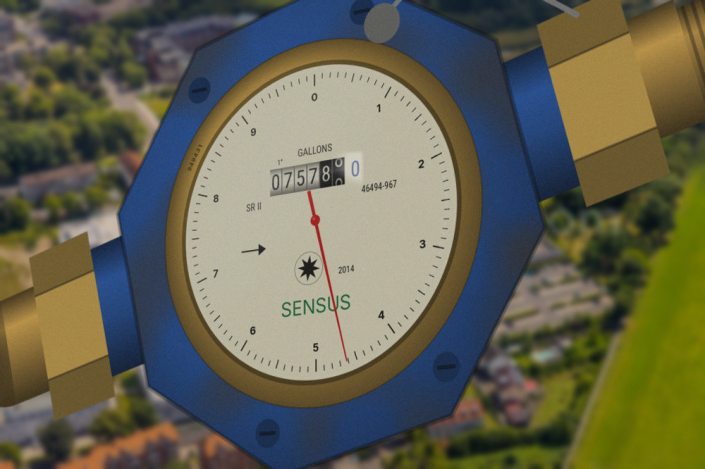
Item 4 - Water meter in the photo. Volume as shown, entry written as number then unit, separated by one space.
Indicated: 757884.6 gal
